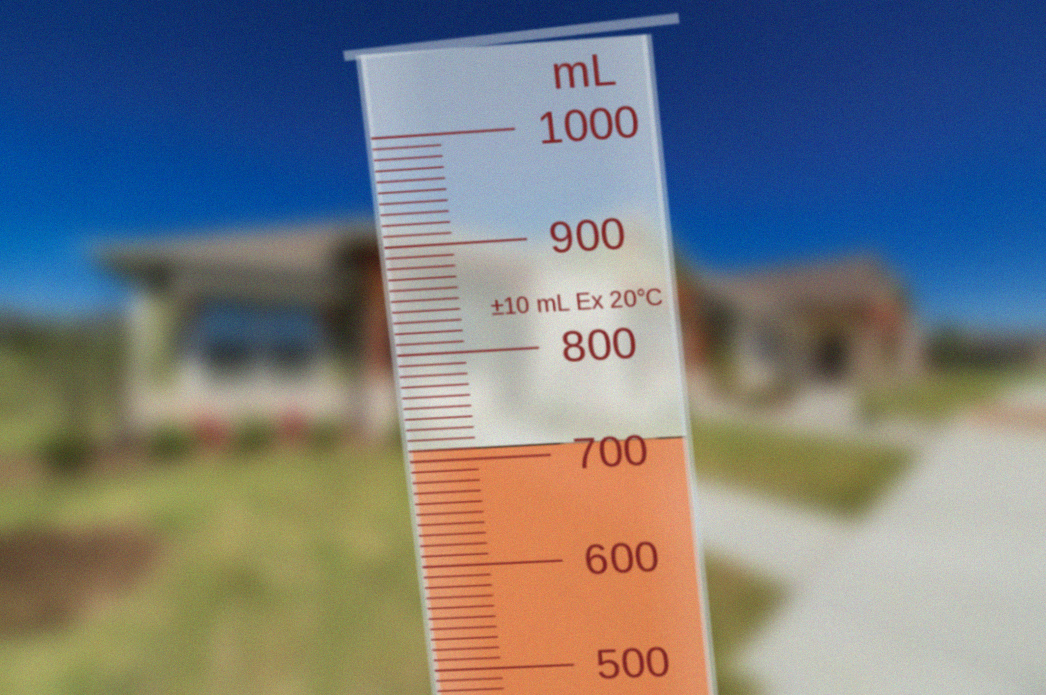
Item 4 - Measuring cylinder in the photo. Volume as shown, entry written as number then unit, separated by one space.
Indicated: 710 mL
